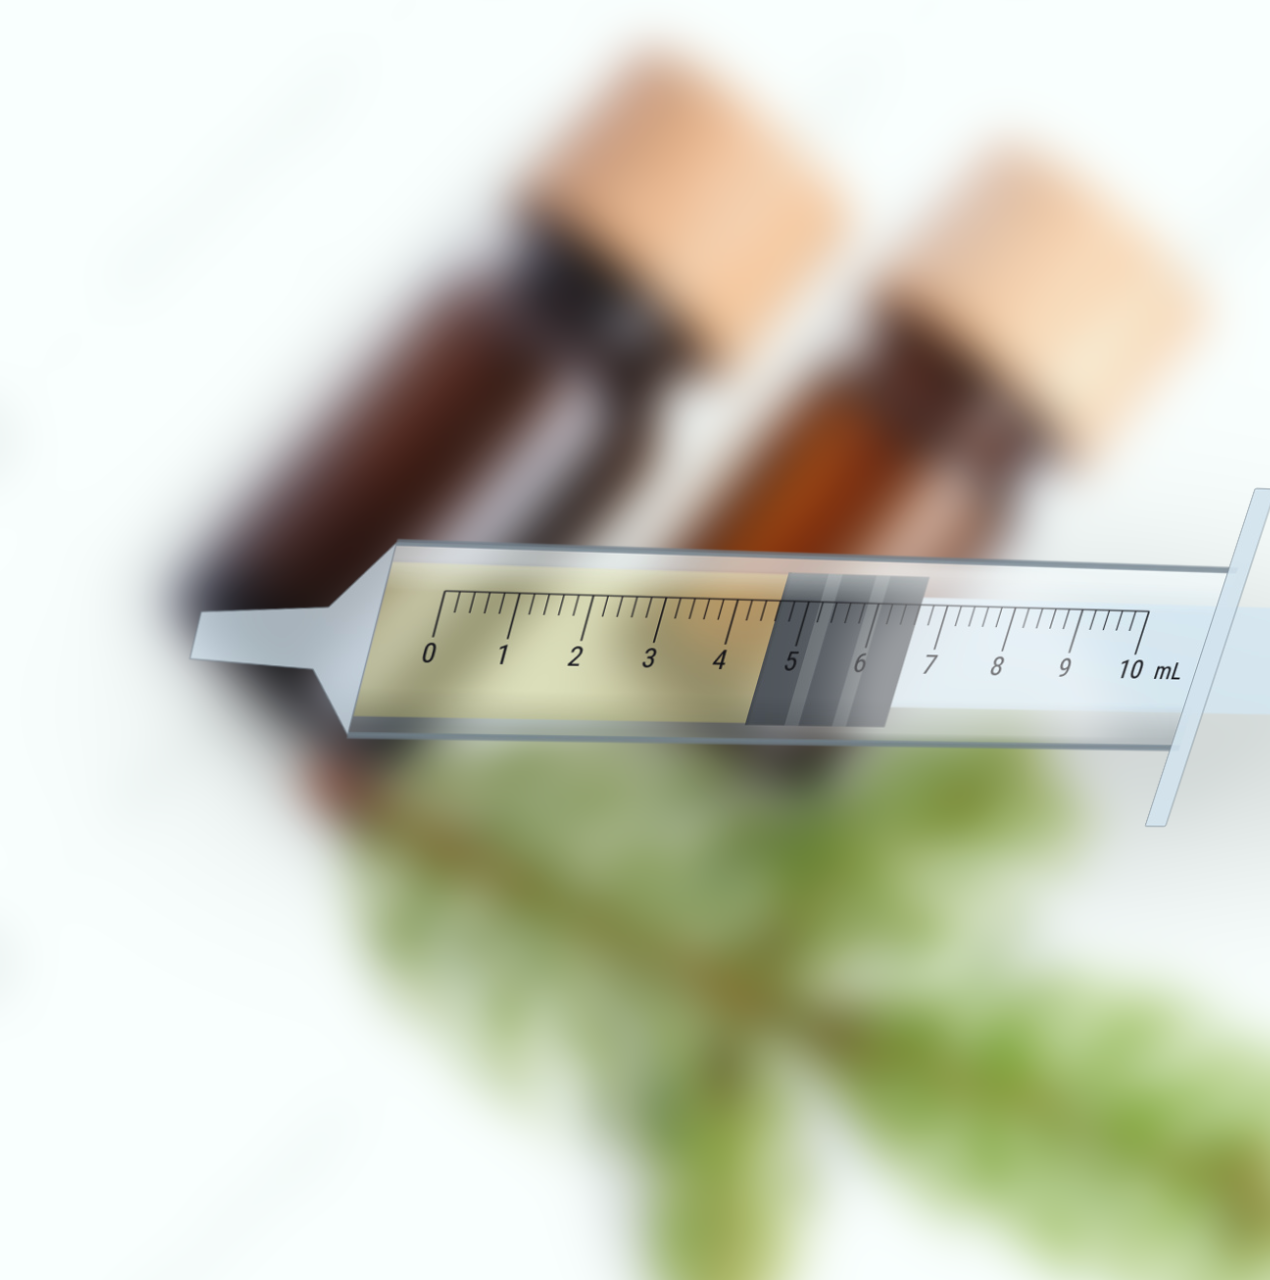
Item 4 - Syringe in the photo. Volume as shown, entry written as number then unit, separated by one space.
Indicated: 4.6 mL
